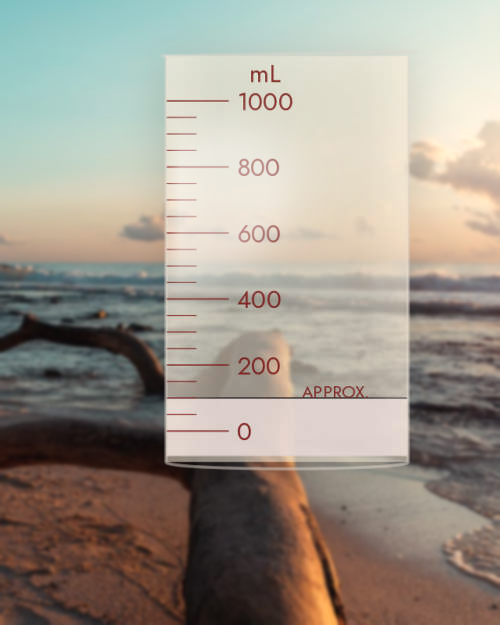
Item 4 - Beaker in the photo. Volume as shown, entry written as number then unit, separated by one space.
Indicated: 100 mL
